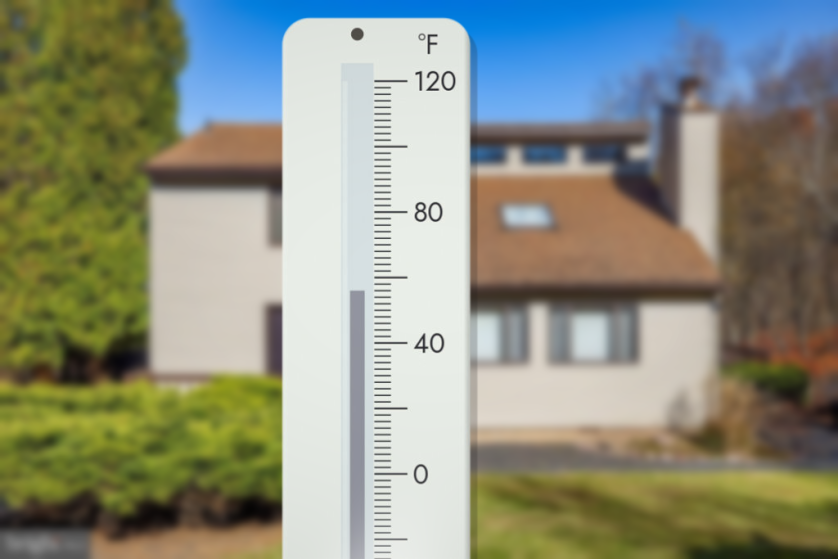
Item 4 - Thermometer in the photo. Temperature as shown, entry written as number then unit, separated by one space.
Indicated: 56 °F
